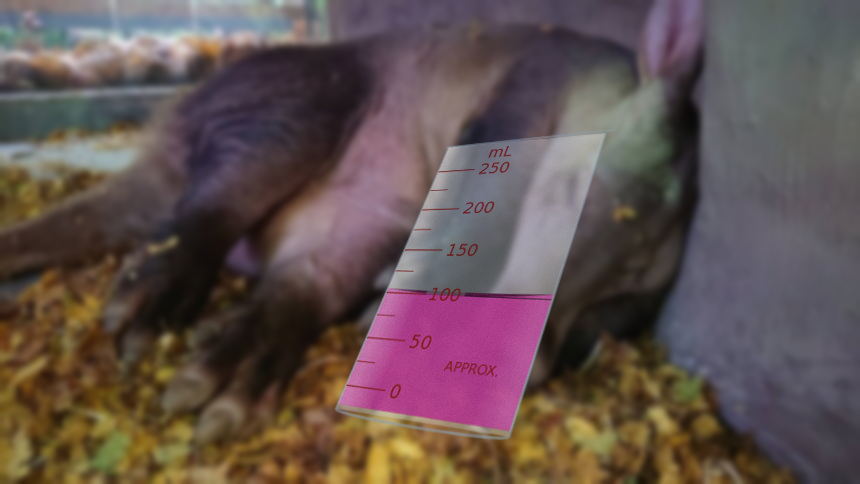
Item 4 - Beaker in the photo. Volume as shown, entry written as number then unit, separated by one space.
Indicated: 100 mL
